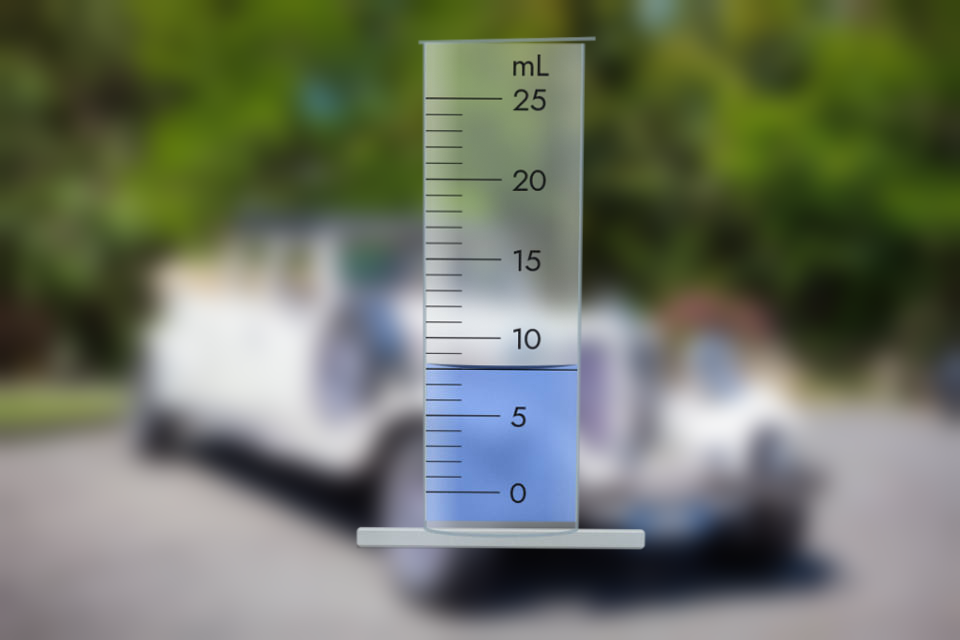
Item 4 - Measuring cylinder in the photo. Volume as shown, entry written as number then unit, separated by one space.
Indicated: 8 mL
